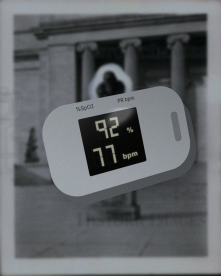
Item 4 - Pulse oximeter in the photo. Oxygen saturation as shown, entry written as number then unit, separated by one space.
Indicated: 92 %
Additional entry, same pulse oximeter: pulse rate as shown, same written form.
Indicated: 77 bpm
